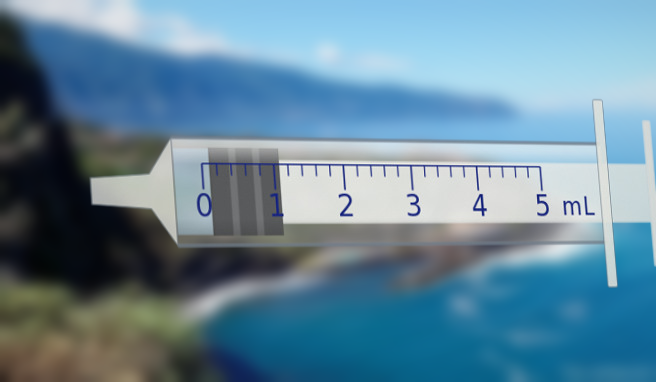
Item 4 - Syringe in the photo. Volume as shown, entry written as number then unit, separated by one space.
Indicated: 0.1 mL
